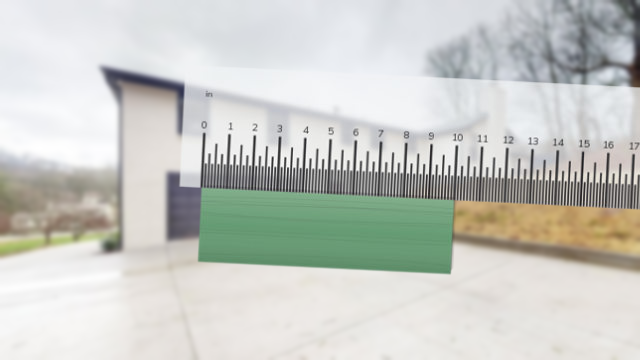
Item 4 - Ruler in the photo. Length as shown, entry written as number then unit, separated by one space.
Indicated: 10 in
